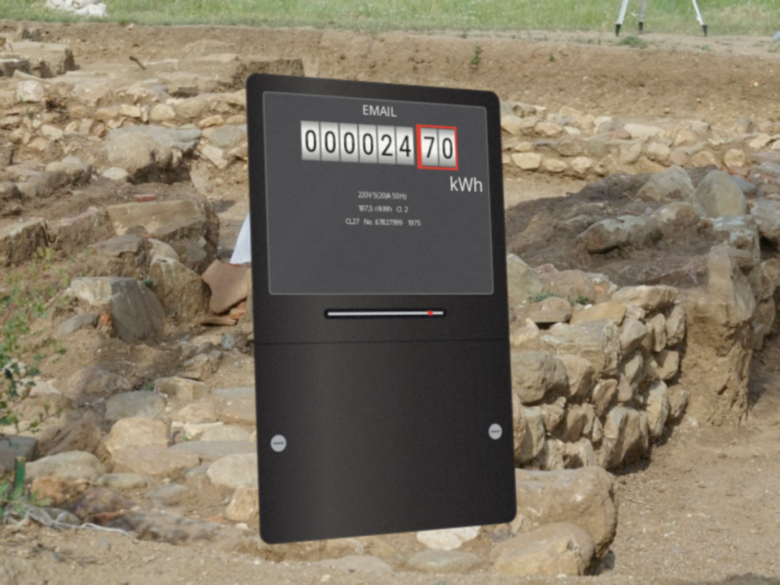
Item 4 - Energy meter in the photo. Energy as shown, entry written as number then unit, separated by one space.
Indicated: 24.70 kWh
